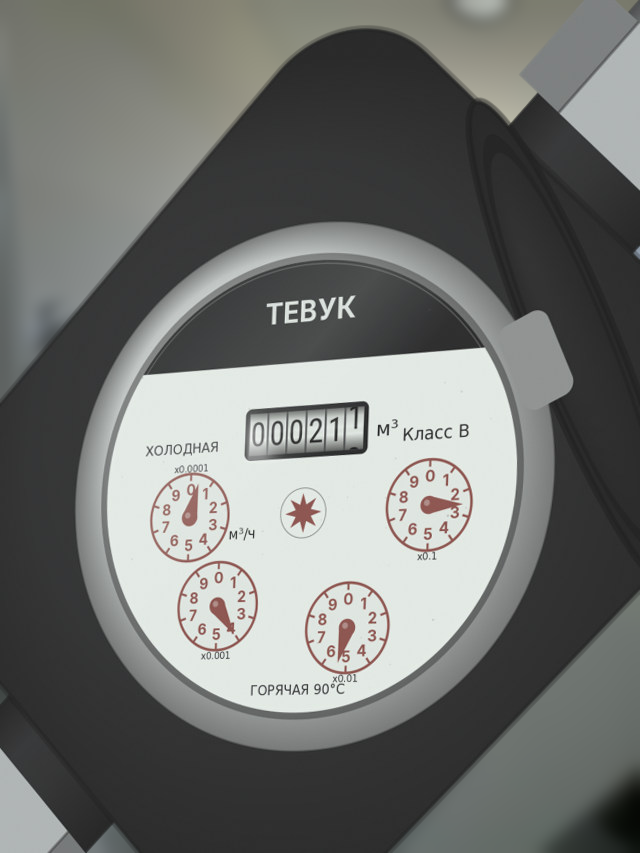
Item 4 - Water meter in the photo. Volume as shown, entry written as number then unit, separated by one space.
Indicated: 211.2540 m³
